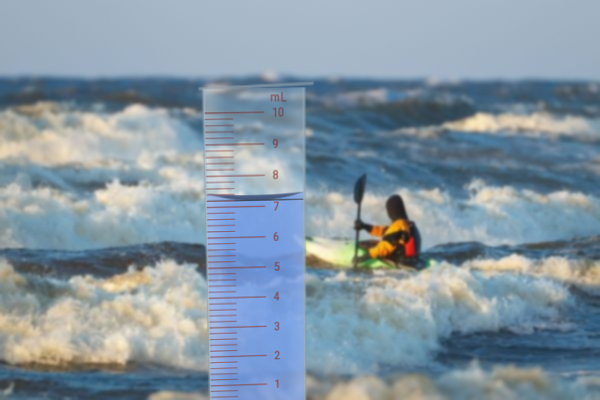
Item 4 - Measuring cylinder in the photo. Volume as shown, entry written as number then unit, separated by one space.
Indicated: 7.2 mL
